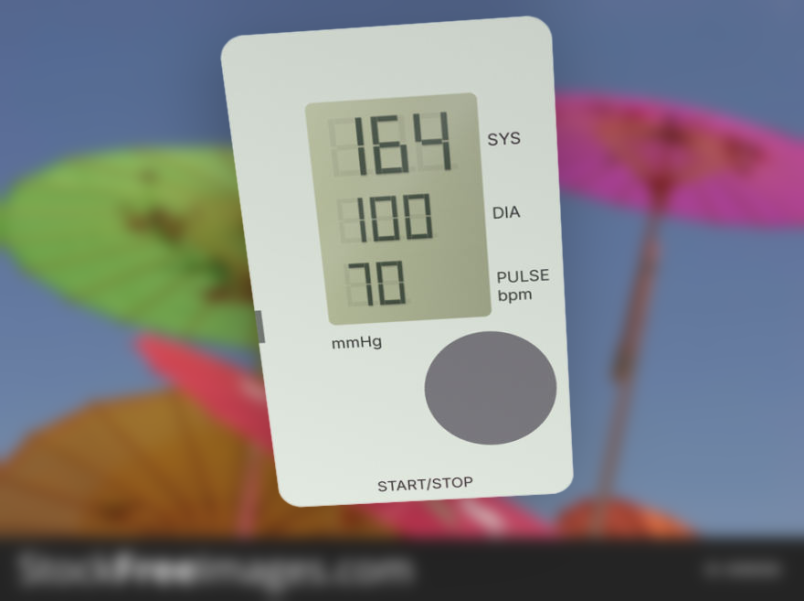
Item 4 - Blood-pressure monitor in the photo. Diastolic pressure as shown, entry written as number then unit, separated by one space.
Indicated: 100 mmHg
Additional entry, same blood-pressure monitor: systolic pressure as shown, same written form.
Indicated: 164 mmHg
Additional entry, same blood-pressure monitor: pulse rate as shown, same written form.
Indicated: 70 bpm
